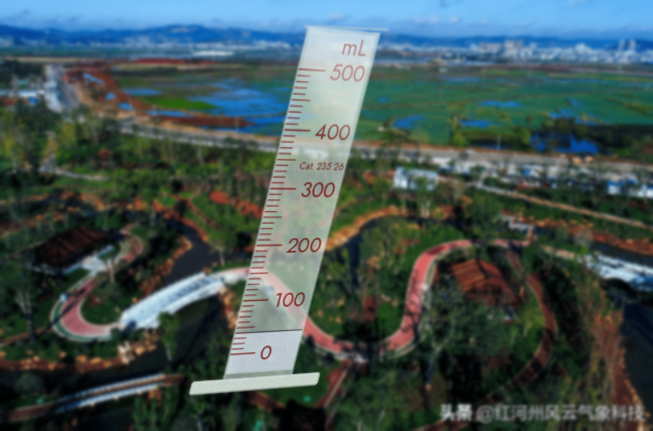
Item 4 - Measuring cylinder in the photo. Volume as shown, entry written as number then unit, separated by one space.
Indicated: 40 mL
